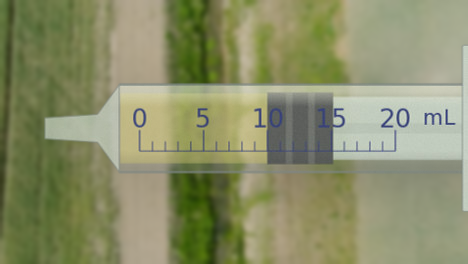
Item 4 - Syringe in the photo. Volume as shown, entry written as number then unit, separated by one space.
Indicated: 10 mL
